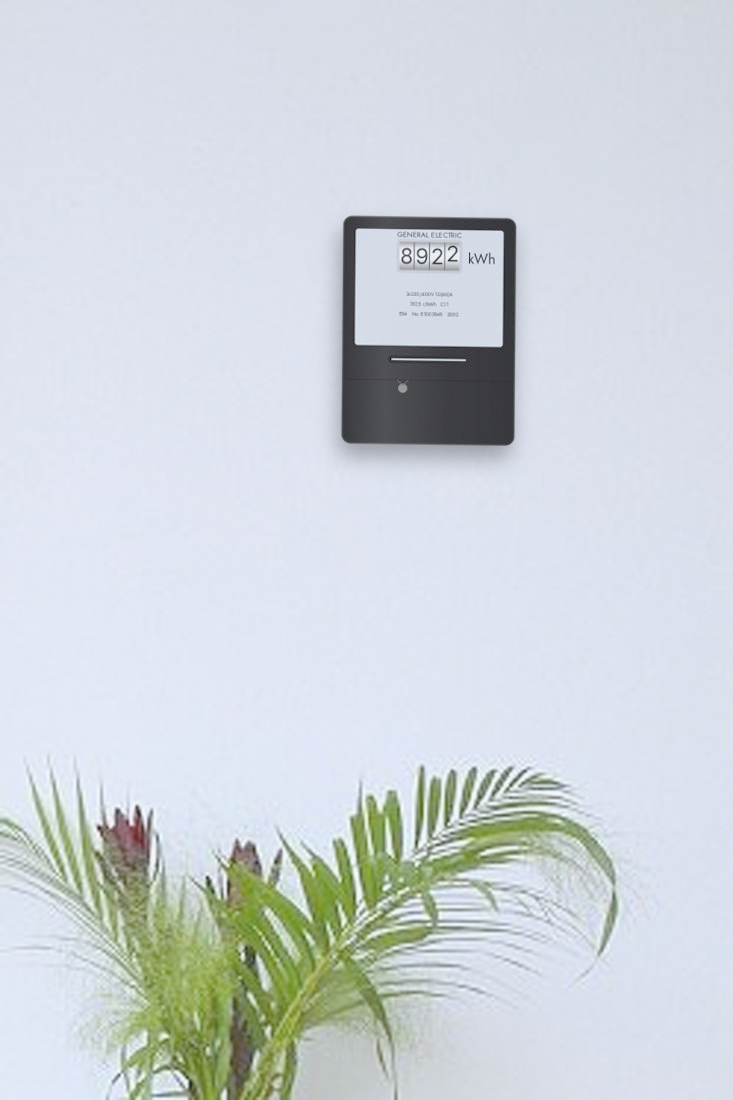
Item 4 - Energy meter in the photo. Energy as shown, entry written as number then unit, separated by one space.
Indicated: 8922 kWh
